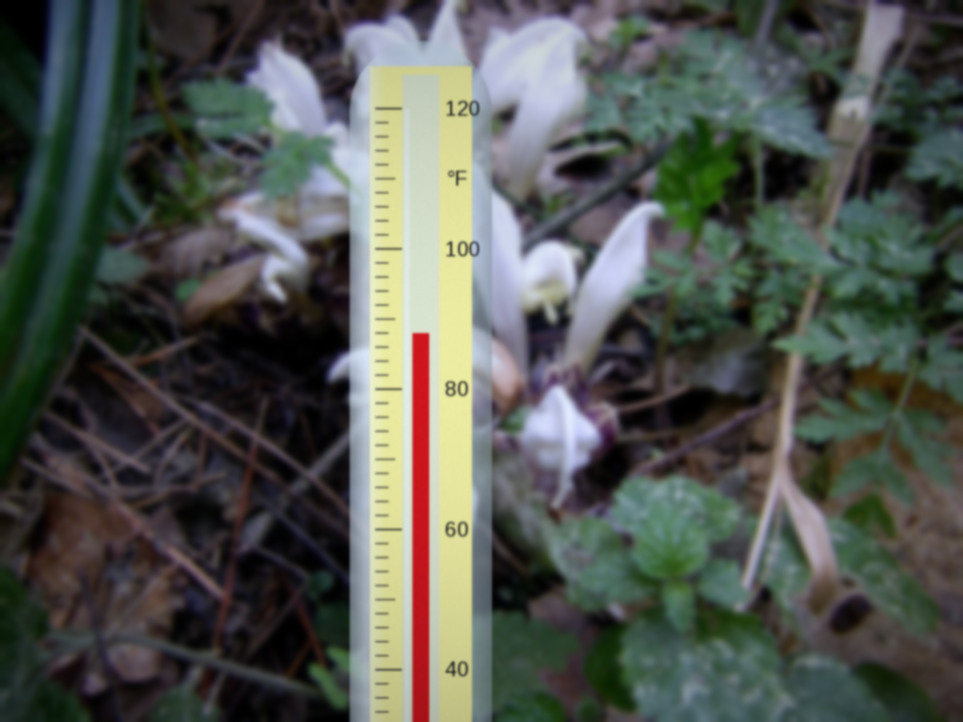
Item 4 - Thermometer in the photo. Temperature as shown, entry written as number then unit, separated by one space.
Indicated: 88 °F
